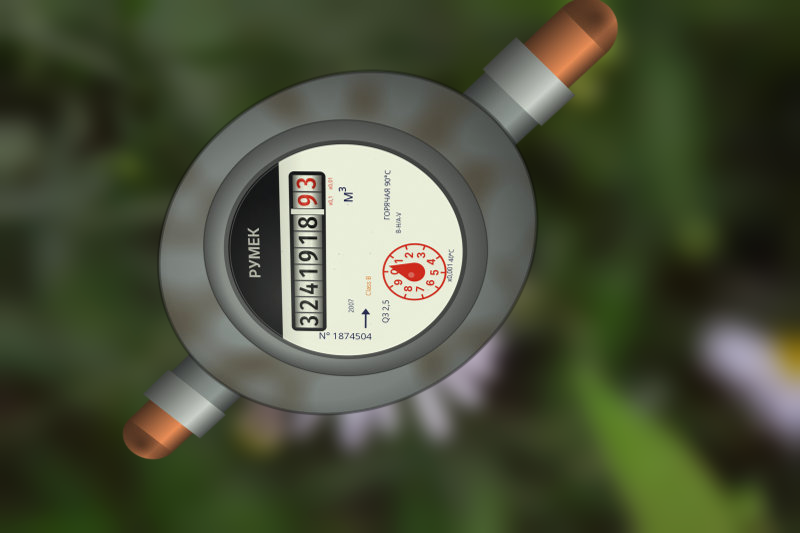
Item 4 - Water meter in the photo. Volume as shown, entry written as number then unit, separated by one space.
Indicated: 3241918.930 m³
